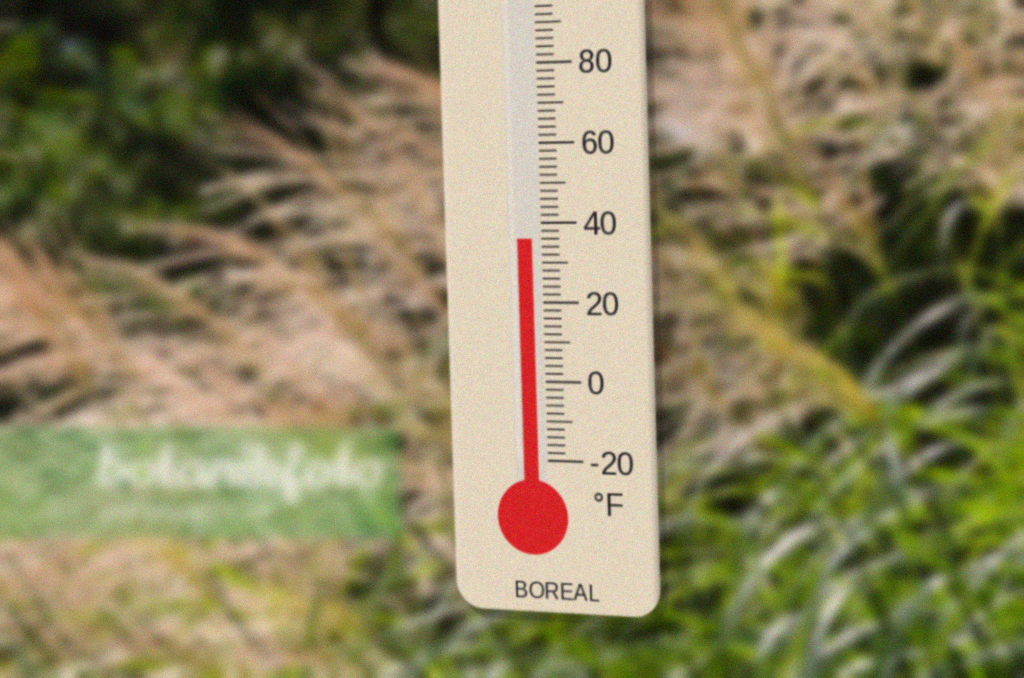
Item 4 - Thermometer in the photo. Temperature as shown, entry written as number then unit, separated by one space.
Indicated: 36 °F
